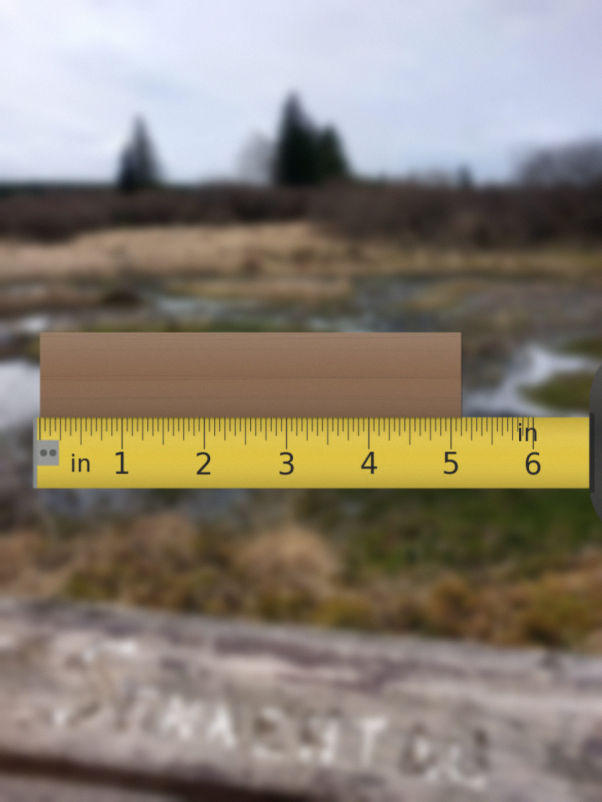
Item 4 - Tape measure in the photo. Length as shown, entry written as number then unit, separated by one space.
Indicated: 5.125 in
